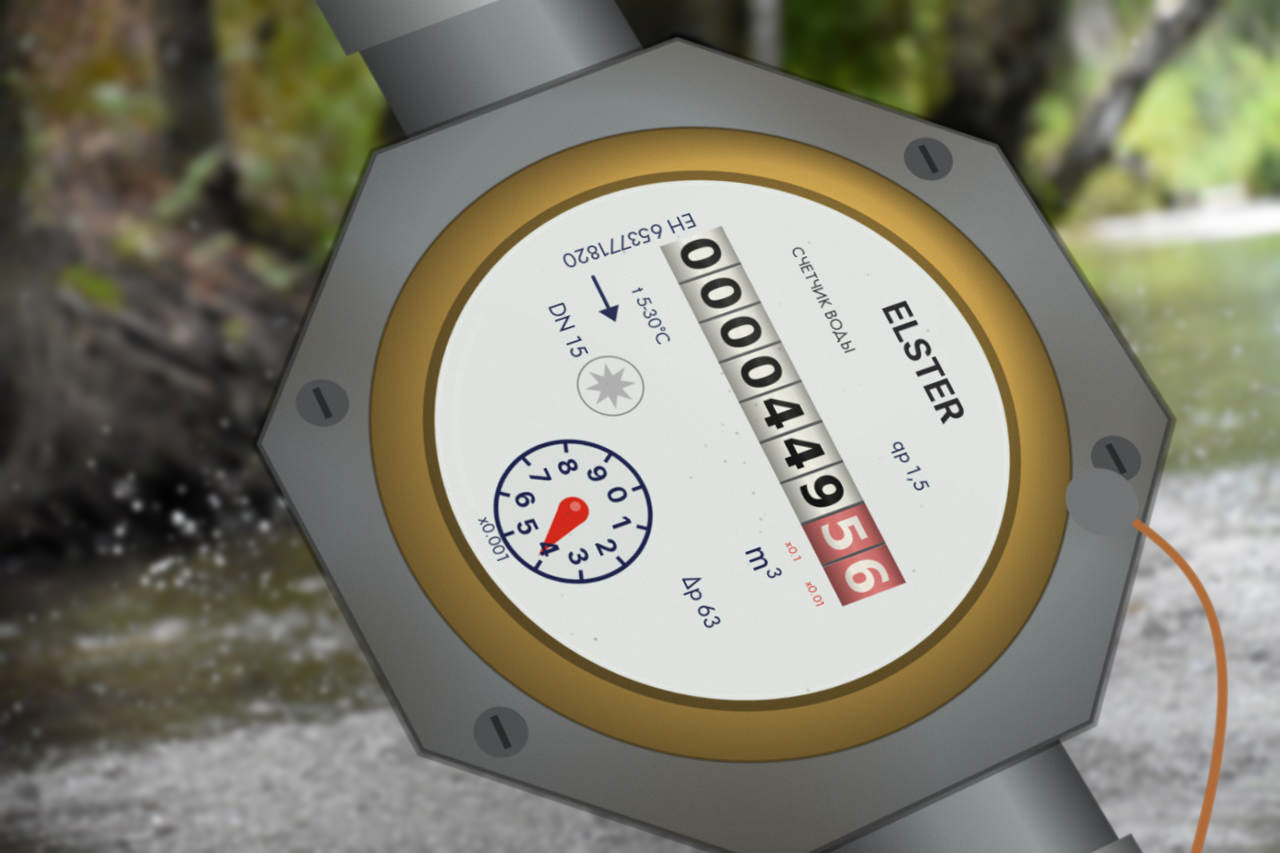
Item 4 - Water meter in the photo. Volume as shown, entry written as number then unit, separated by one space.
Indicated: 449.564 m³
